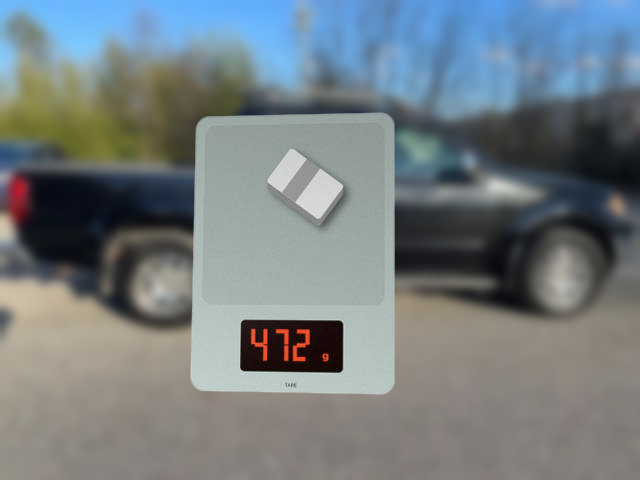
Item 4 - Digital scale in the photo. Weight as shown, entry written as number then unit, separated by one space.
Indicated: 472 g
